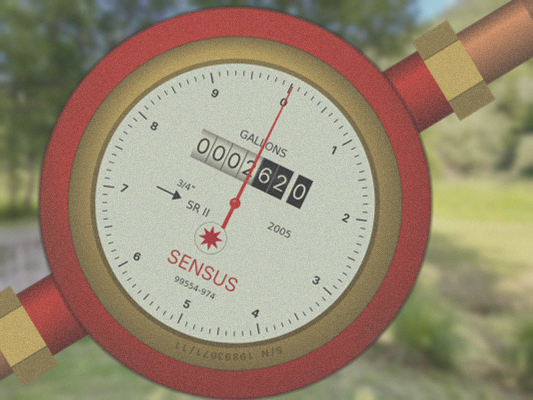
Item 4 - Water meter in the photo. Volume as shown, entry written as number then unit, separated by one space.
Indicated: 2620.0 gal
